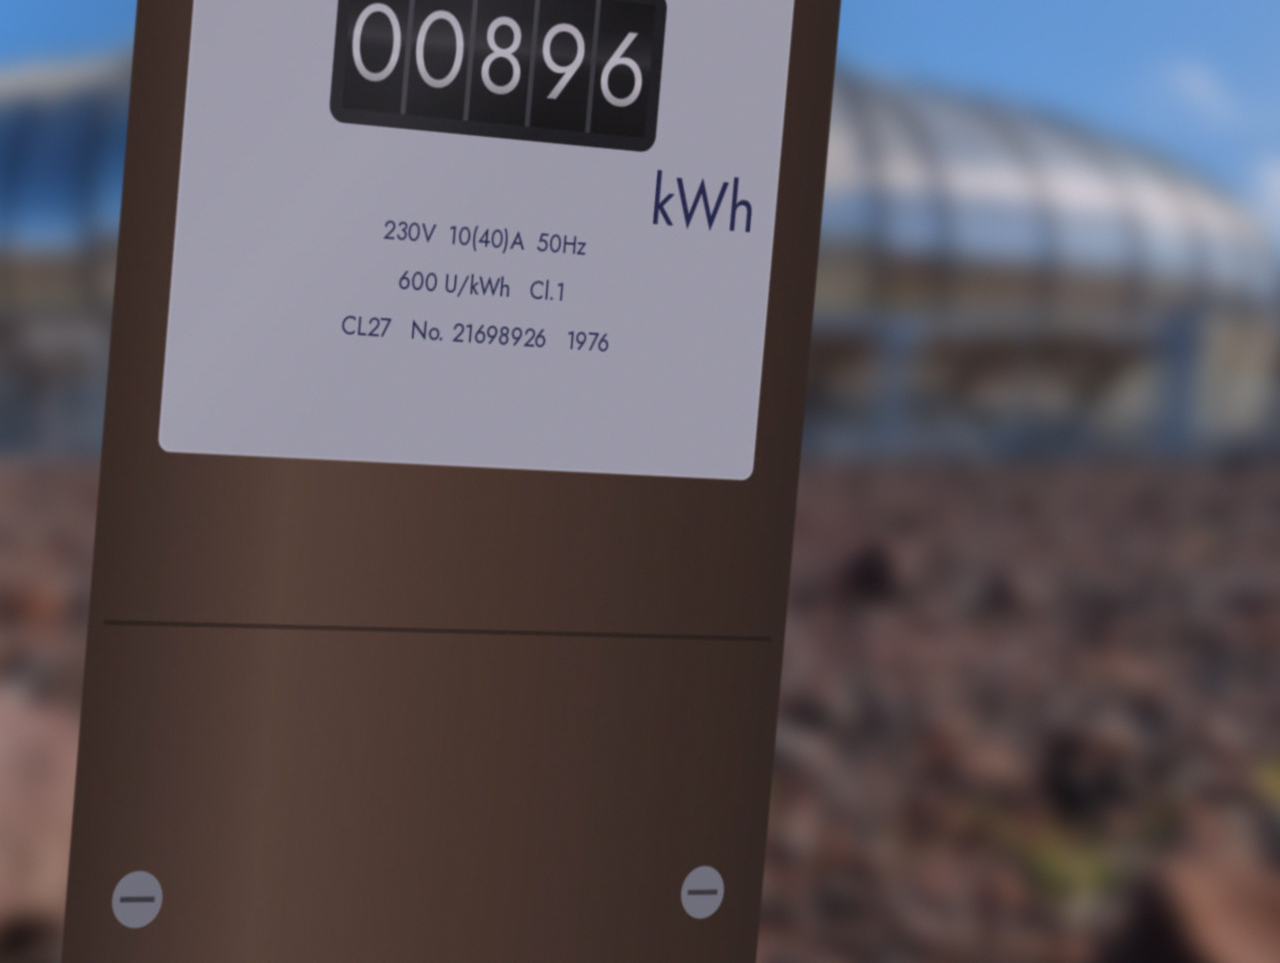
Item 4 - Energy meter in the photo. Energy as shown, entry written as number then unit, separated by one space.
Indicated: 896 kWh
